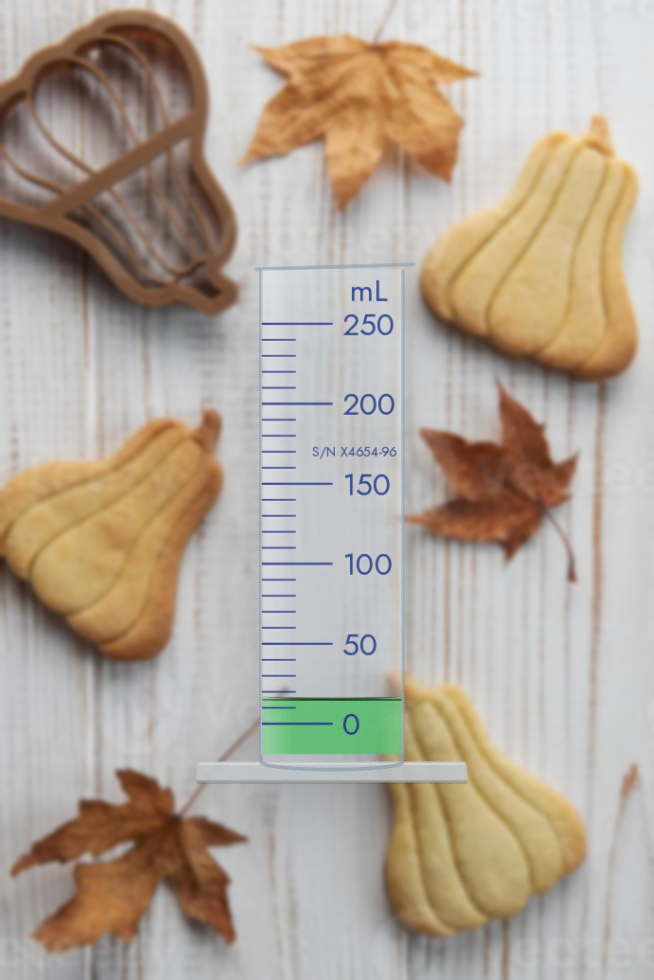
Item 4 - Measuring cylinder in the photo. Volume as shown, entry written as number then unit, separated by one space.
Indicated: 15 mL
